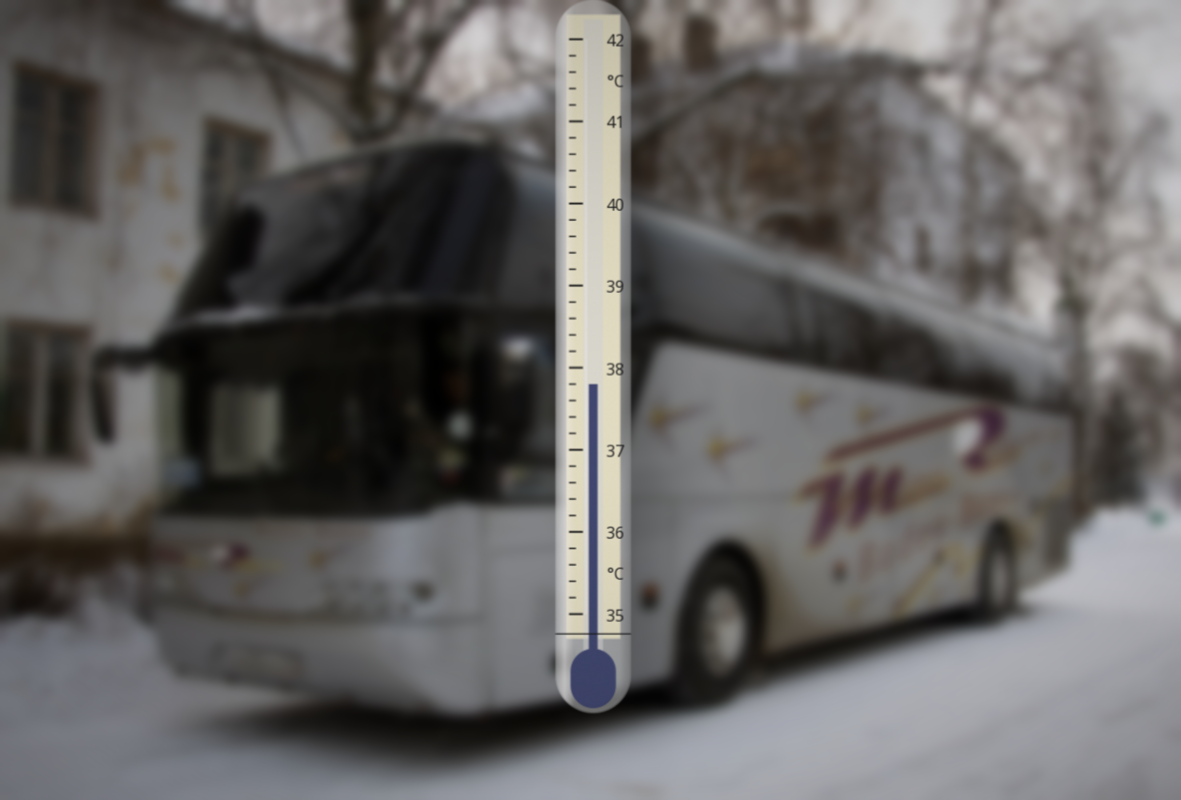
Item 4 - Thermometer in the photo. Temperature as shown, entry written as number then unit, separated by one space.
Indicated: 37.8 °C
